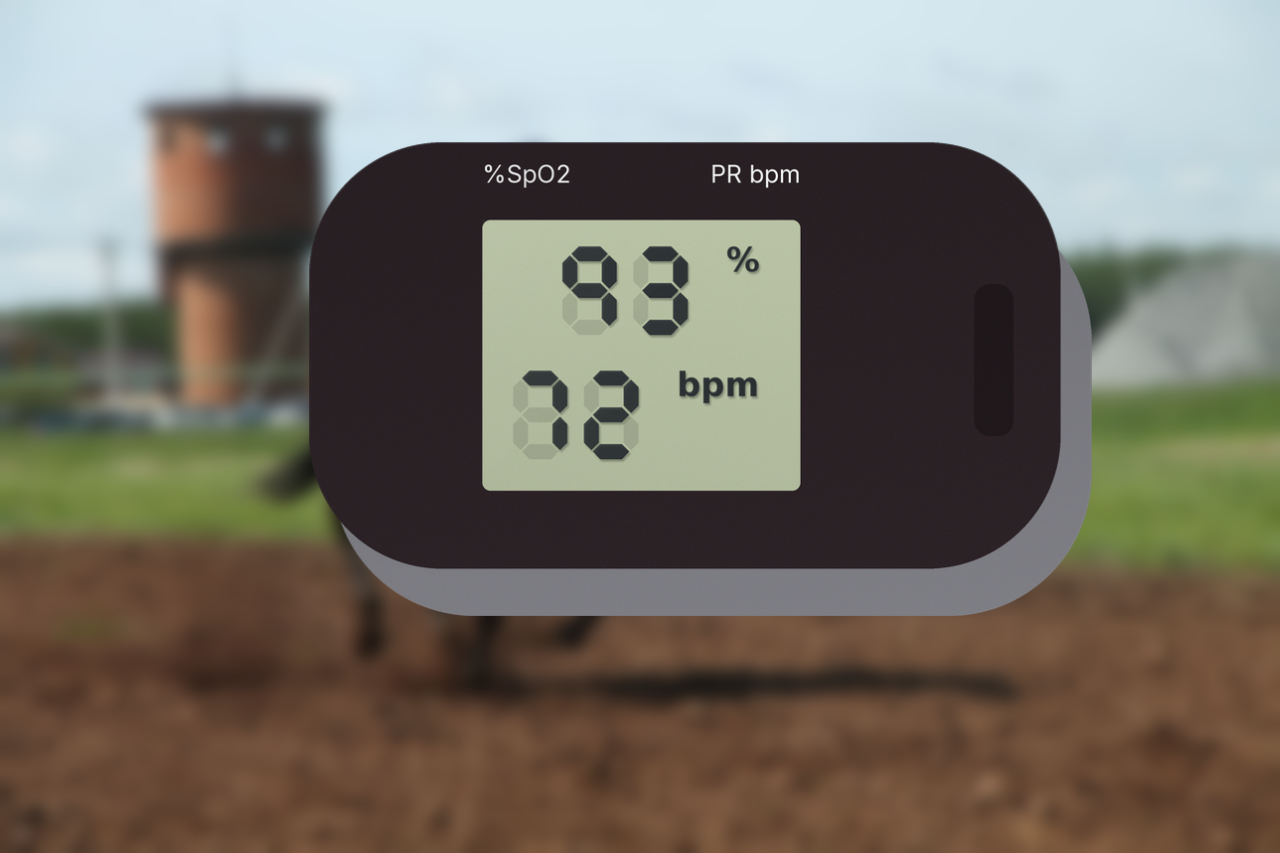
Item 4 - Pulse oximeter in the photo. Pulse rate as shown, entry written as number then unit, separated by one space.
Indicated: 72 bpm
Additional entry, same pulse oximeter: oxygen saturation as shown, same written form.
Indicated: 93 %
